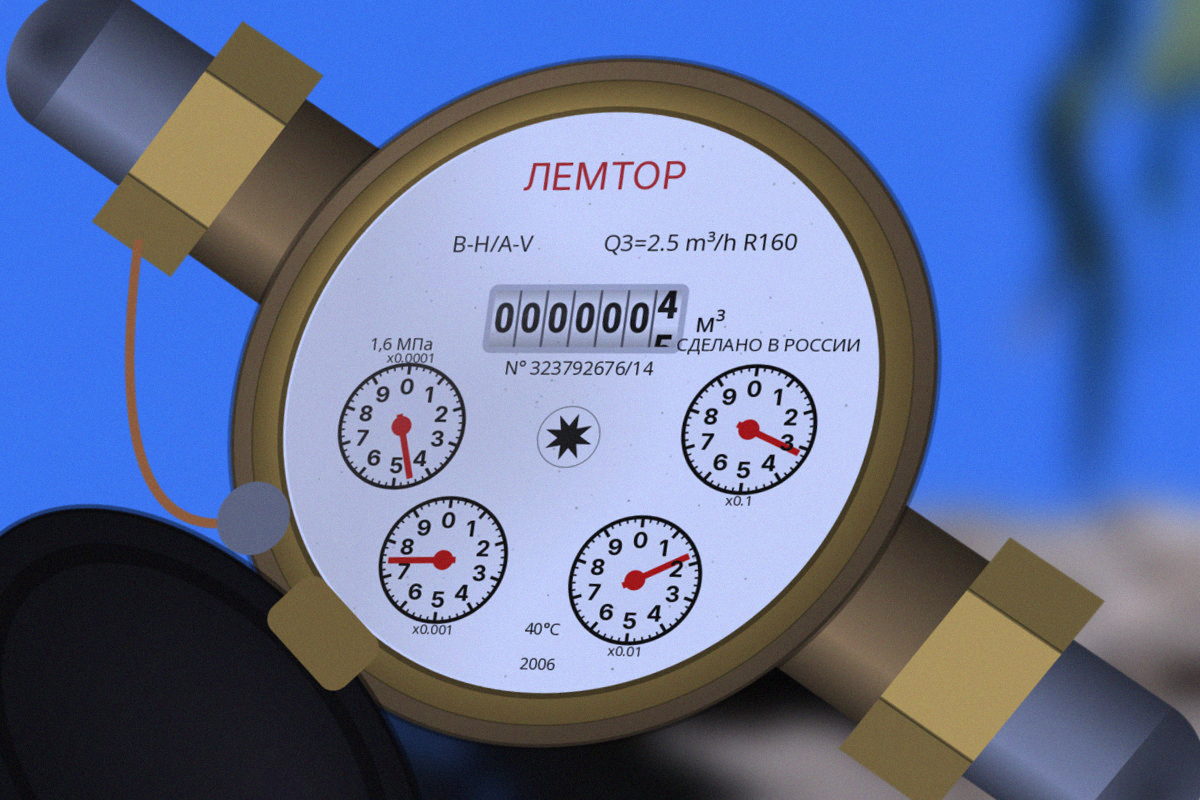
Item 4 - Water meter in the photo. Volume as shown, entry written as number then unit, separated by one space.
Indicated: 4.3174 m³
